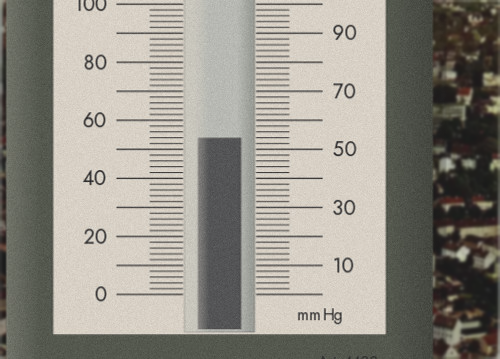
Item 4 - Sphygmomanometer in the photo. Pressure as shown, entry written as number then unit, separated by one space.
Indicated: 54 mmHg
